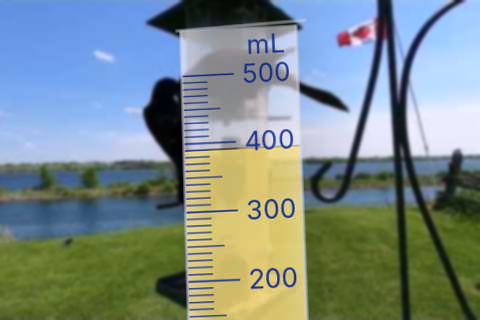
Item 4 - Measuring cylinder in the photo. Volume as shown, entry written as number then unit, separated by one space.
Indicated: 390 mL
